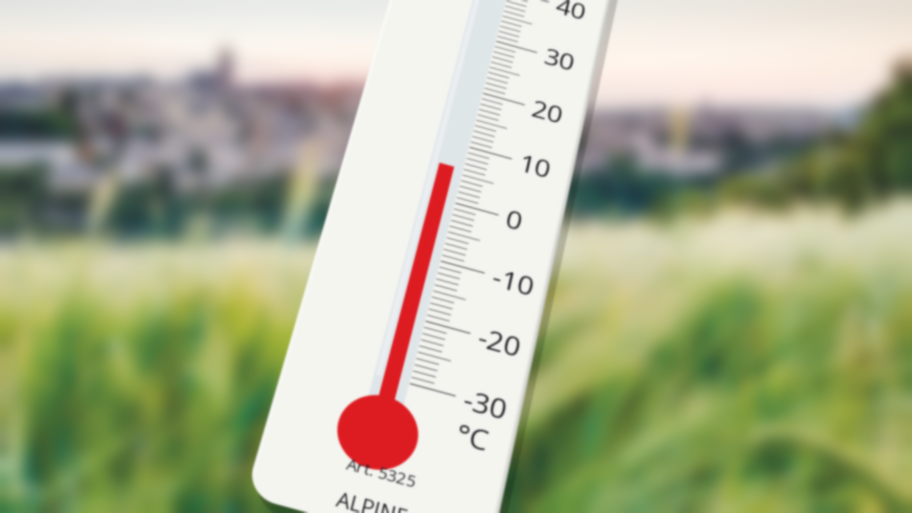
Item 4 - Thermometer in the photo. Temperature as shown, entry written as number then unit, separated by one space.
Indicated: 6 °C
